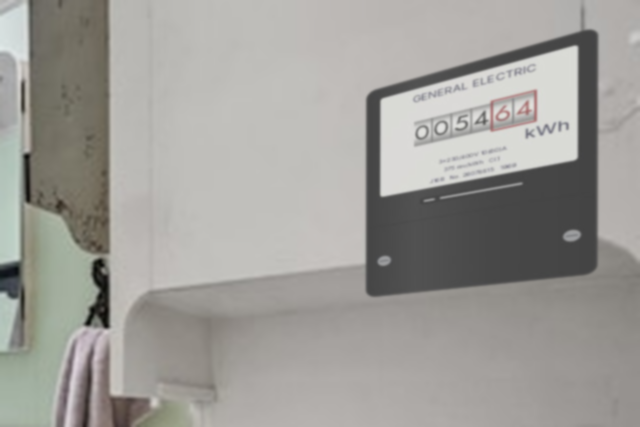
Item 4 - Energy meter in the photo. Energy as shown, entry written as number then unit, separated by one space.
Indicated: 54.64 kWh
